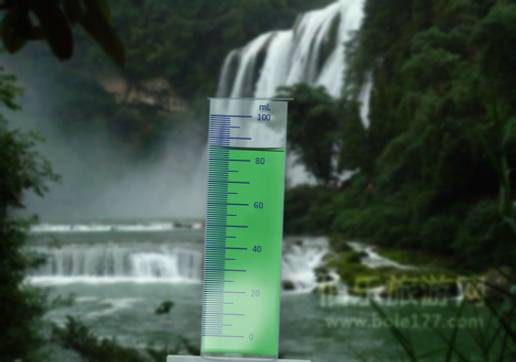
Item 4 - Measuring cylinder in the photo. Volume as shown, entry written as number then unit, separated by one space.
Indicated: 85 mL
